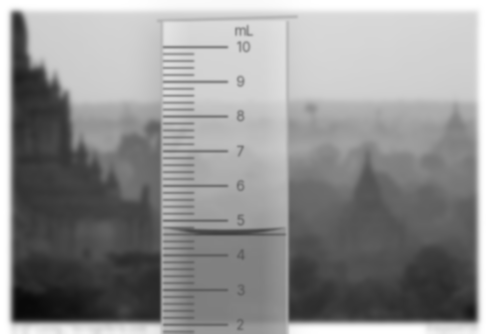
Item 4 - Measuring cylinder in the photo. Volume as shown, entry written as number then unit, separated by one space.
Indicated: 4.6 mL
